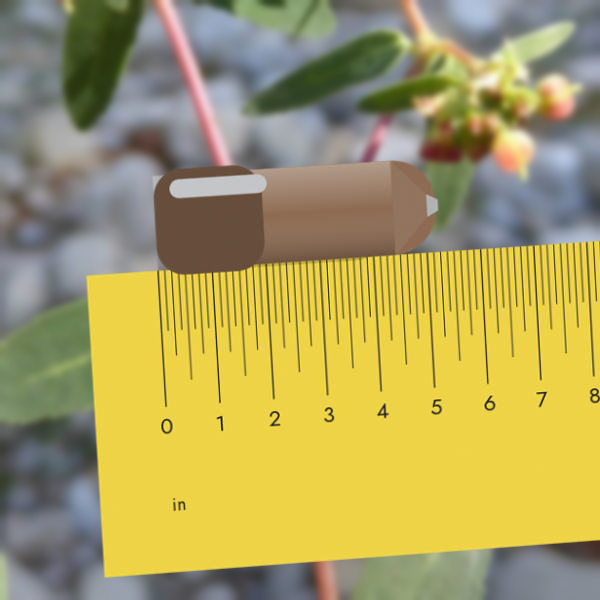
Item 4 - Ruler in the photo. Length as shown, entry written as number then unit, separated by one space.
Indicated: 5.25 in
